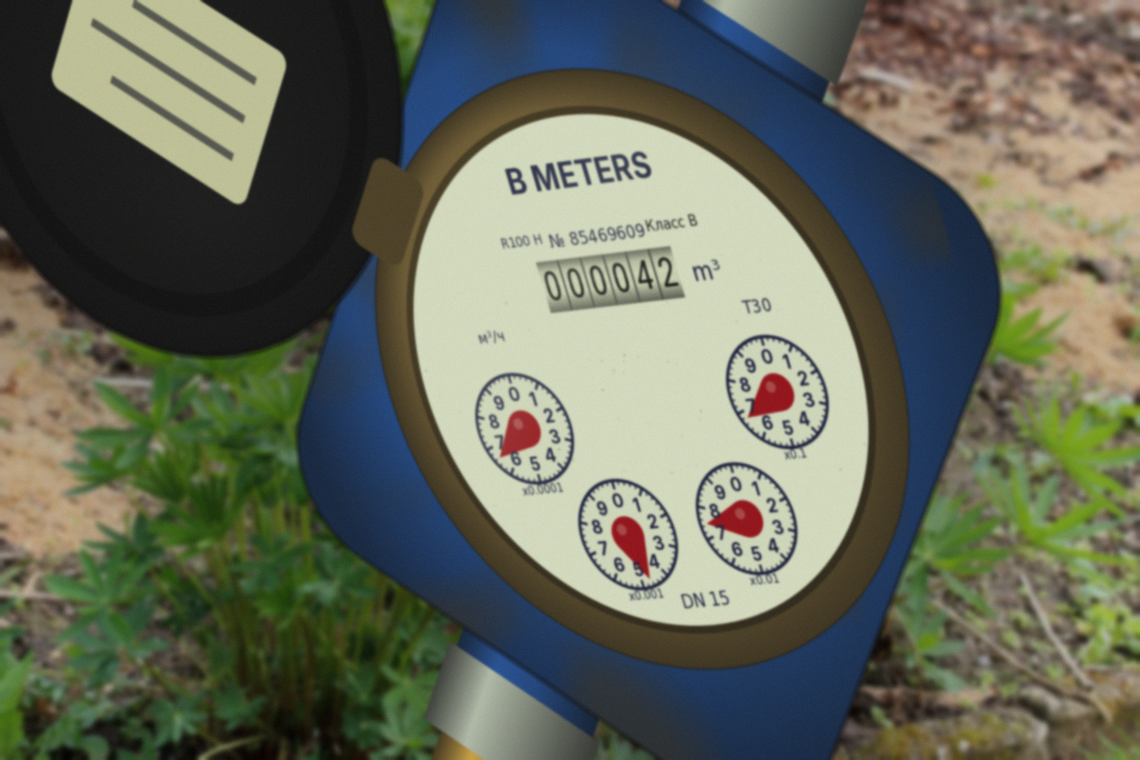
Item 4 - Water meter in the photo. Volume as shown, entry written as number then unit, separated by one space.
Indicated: 42.6746 m³
